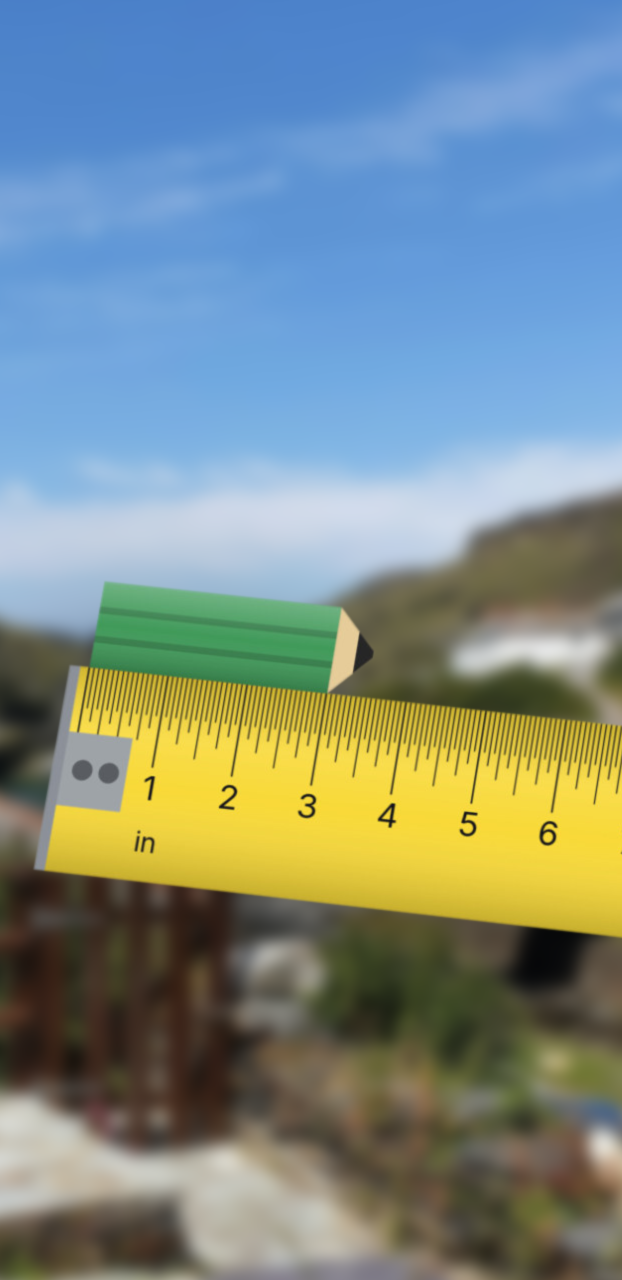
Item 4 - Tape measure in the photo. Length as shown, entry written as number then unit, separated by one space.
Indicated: 3.5 in
